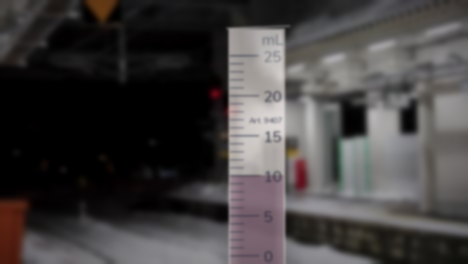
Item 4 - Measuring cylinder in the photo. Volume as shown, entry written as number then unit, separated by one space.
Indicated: 10 mL
